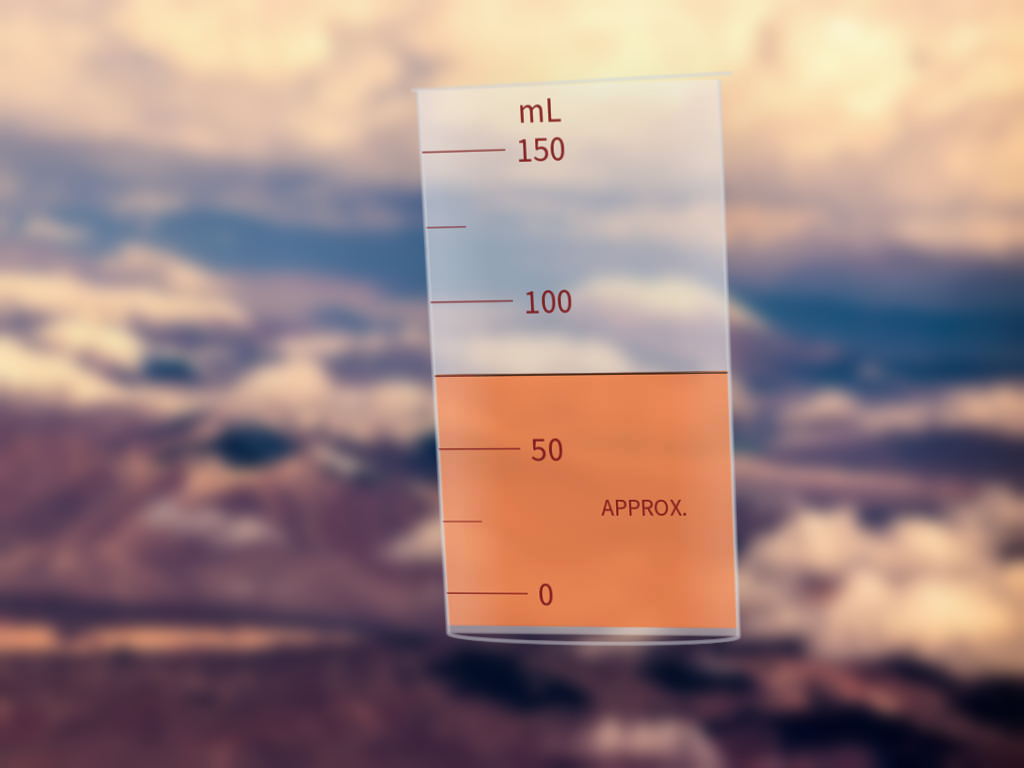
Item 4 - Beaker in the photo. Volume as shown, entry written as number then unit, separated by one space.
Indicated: 75 mL
